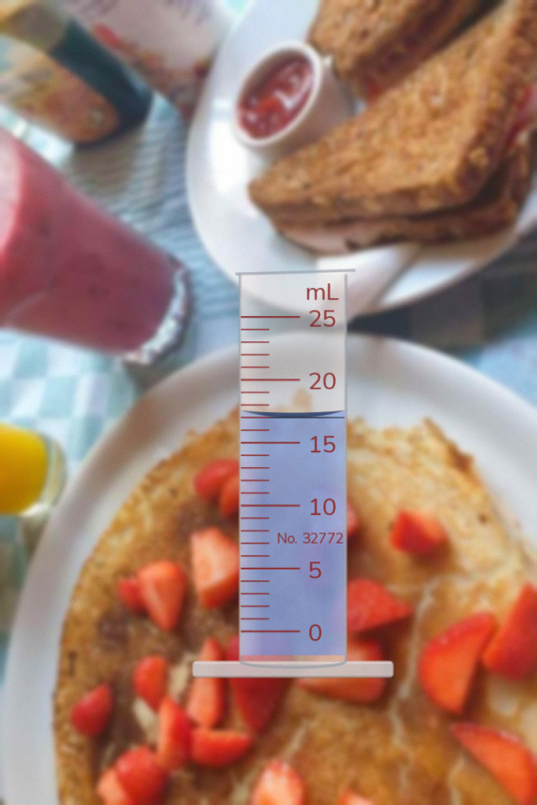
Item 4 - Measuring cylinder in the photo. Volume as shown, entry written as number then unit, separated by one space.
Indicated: 17 mL
